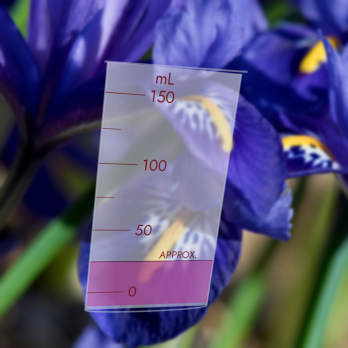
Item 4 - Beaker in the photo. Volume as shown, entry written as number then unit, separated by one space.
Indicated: 25 mL
